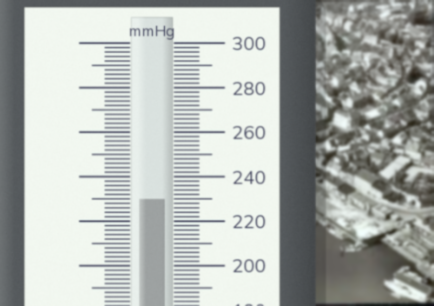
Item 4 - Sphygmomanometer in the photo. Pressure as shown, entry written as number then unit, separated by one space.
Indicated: 230 mmHg
